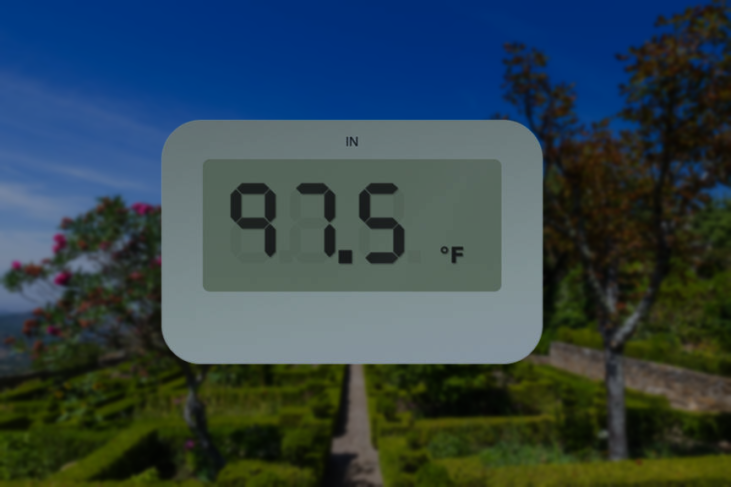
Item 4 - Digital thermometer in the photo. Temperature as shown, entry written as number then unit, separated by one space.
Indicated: 97.5 °F
